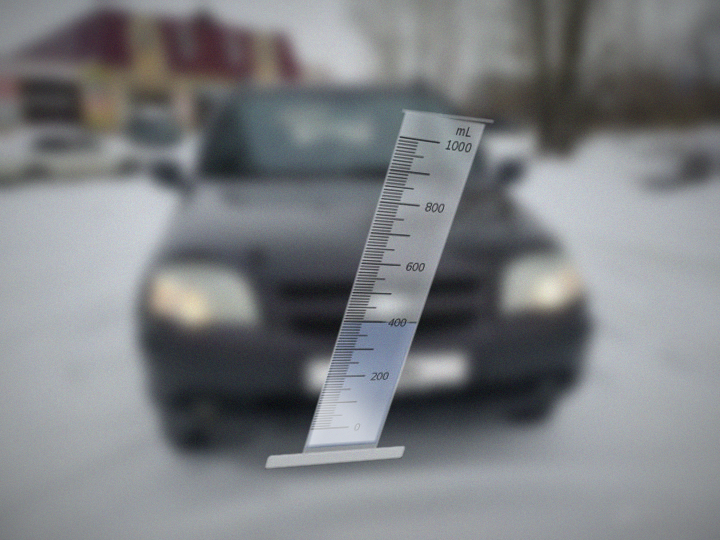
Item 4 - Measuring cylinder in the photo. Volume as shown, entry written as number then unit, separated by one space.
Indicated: 400 mL
